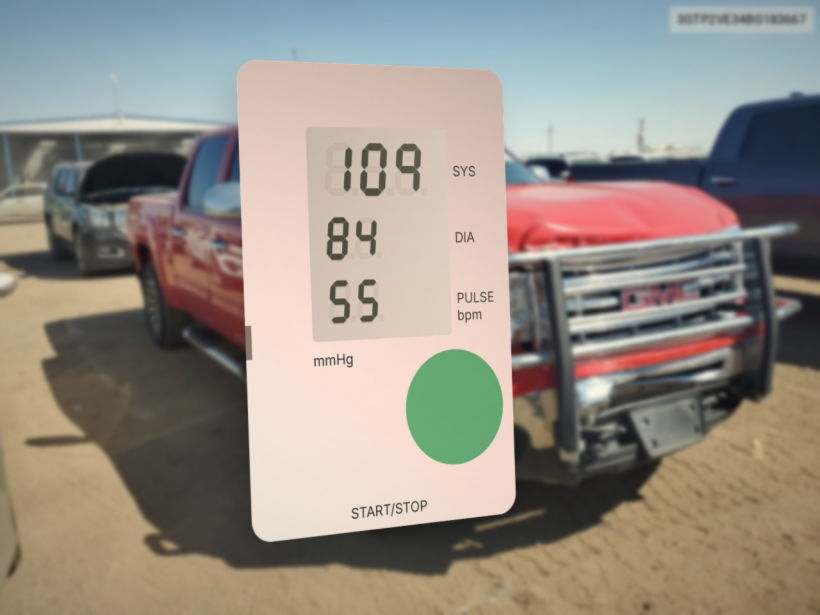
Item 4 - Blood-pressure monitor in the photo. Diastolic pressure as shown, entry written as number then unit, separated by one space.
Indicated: 84 mmHg
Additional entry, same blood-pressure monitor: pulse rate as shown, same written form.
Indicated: 55 bpm
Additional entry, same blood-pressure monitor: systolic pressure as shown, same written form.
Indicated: 109 mmHg
